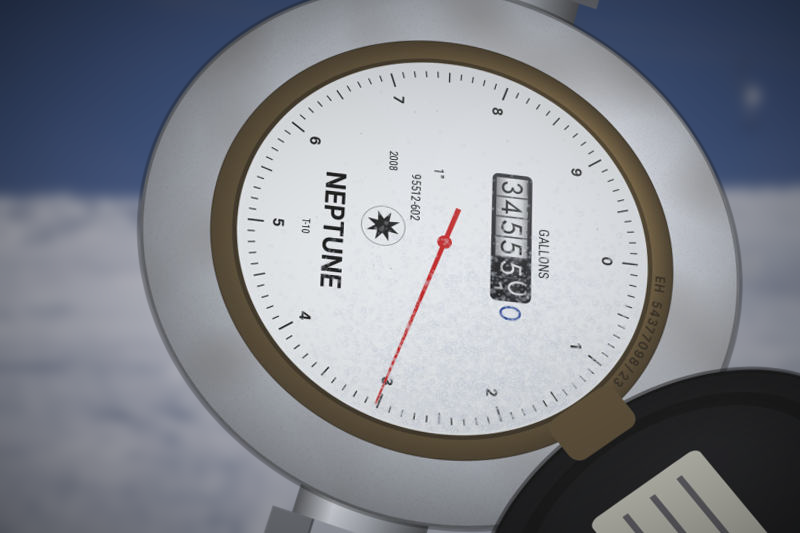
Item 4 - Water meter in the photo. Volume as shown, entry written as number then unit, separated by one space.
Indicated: 3455503.0 gal
